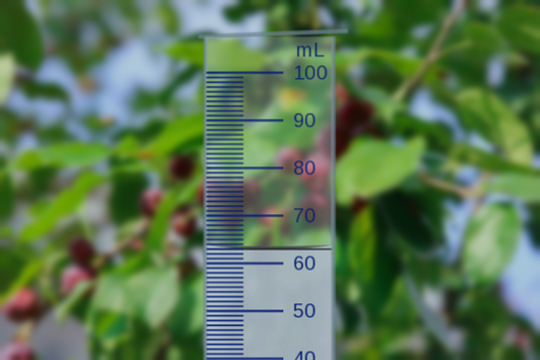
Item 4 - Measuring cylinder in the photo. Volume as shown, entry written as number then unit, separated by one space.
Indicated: 63 mL
